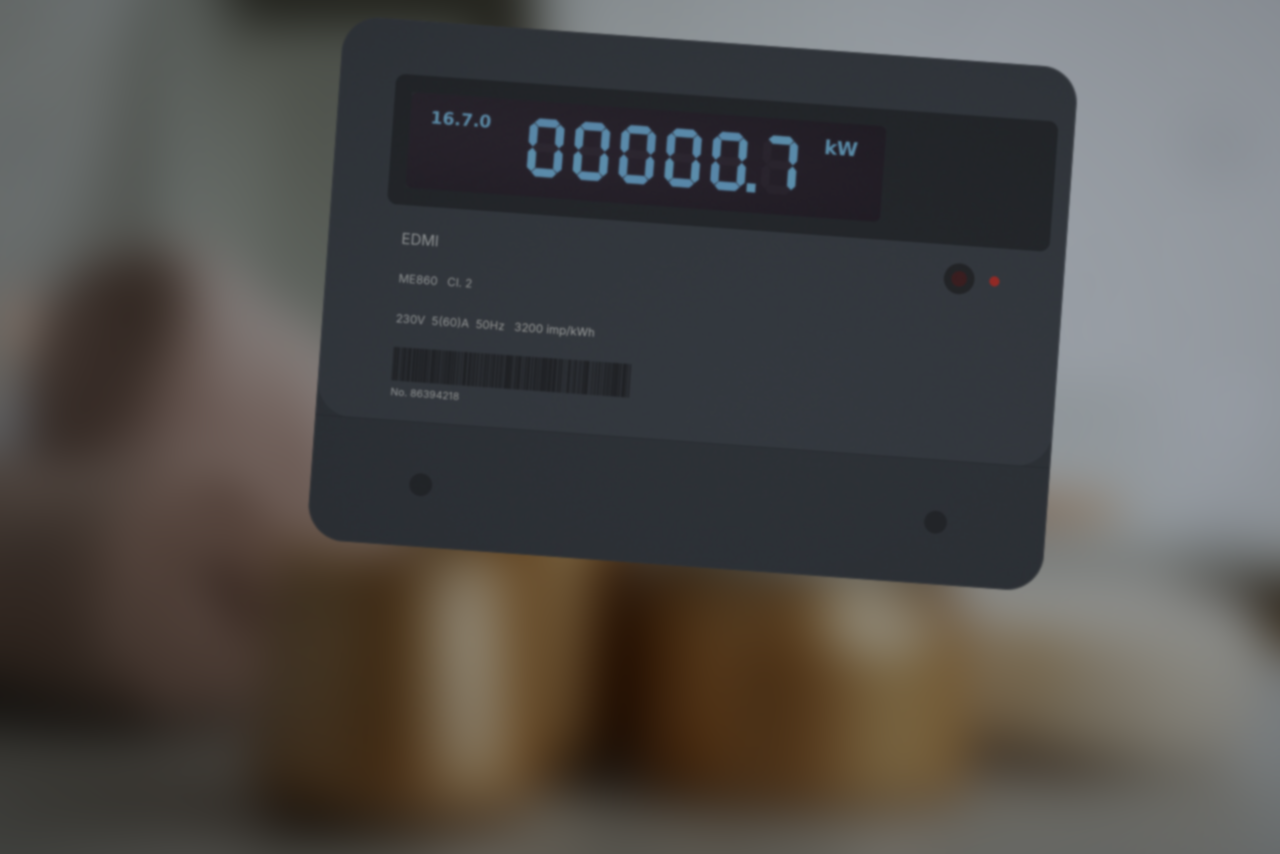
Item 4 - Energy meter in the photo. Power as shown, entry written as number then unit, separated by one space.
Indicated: 0.7 kW
